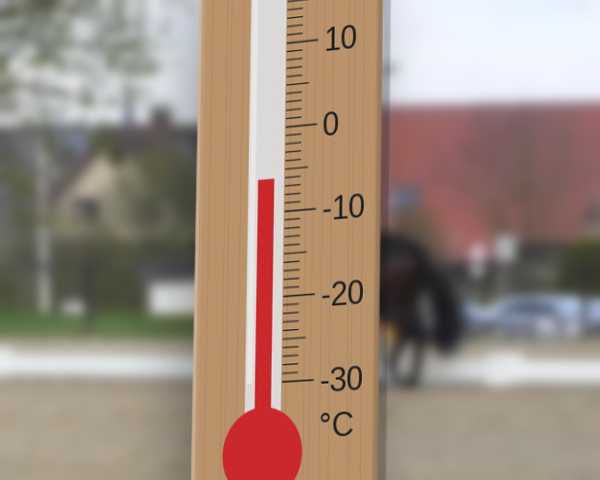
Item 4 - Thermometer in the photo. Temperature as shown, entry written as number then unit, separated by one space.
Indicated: -6 °C
